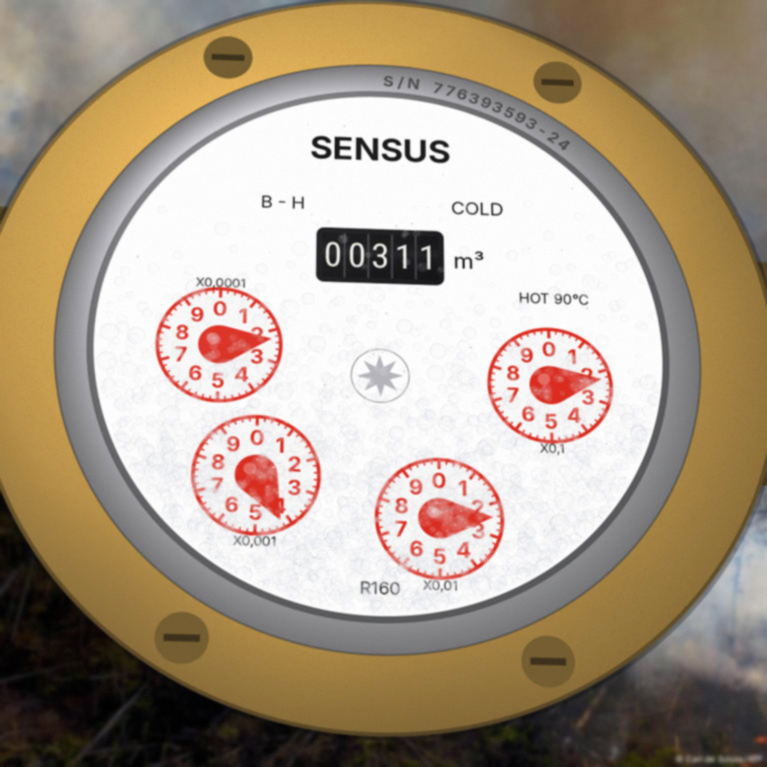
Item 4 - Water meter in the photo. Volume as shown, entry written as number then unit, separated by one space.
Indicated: 311.2242 m³
